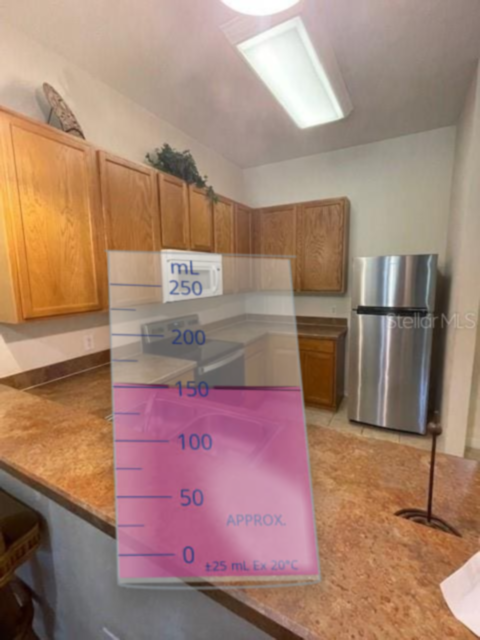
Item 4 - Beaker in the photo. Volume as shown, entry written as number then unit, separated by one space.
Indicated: 150 mL
